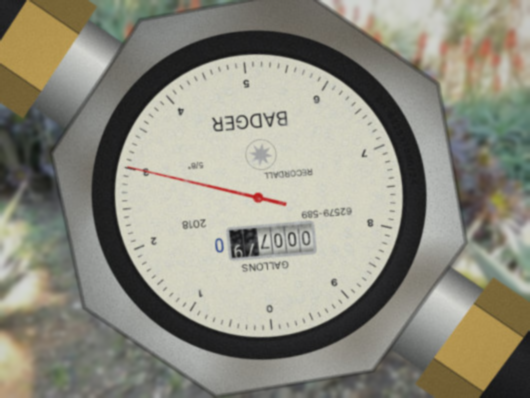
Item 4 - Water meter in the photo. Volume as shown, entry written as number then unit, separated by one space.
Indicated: 7793.0 gal
